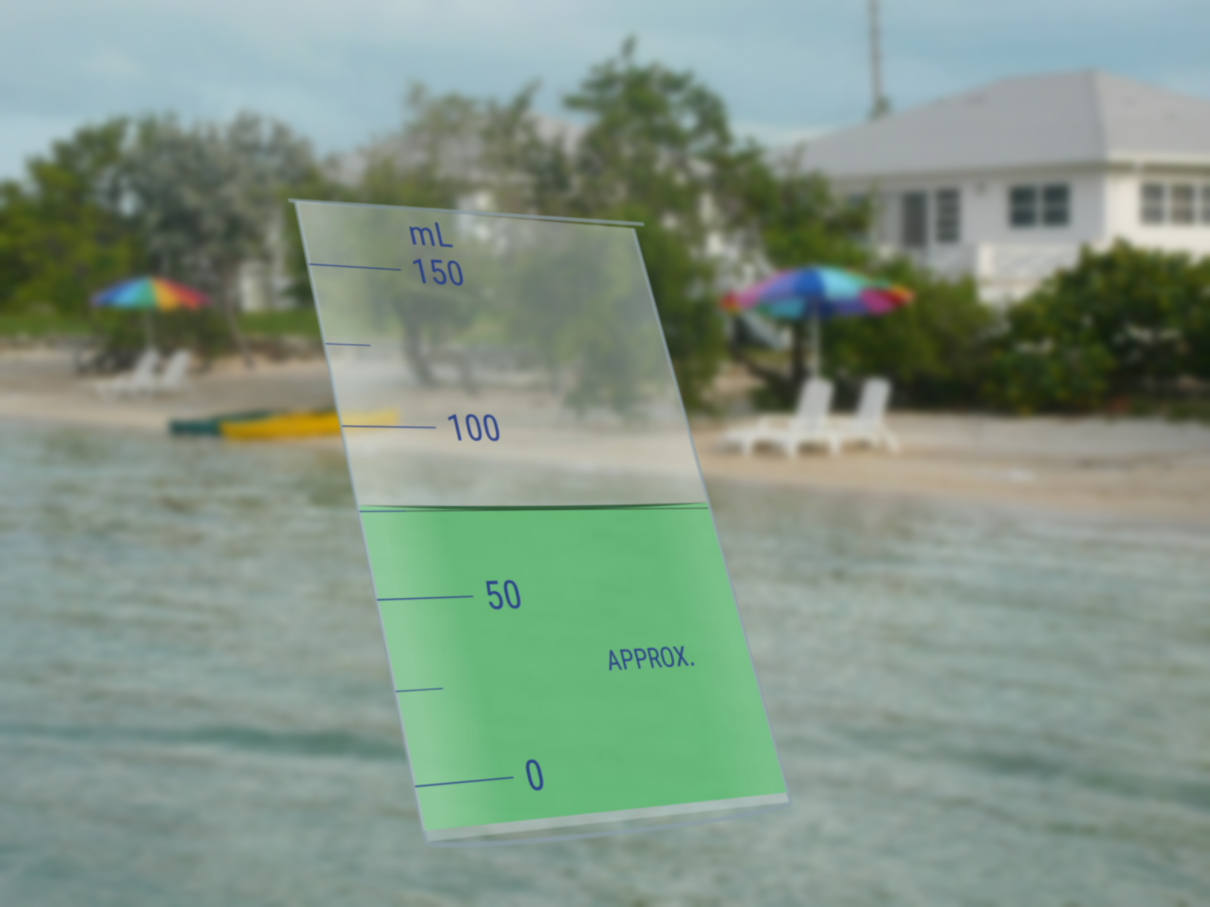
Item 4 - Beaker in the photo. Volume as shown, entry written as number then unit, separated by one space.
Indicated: 75 mL
